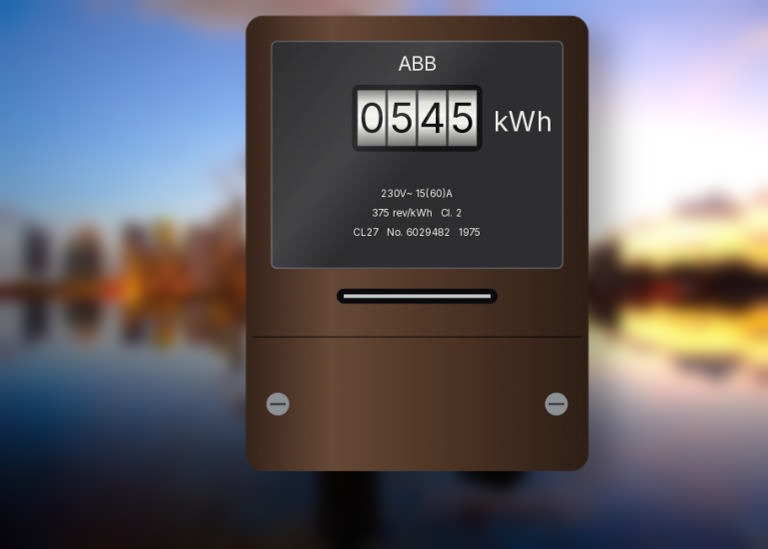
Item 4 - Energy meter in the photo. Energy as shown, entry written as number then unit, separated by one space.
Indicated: 545 kWh
